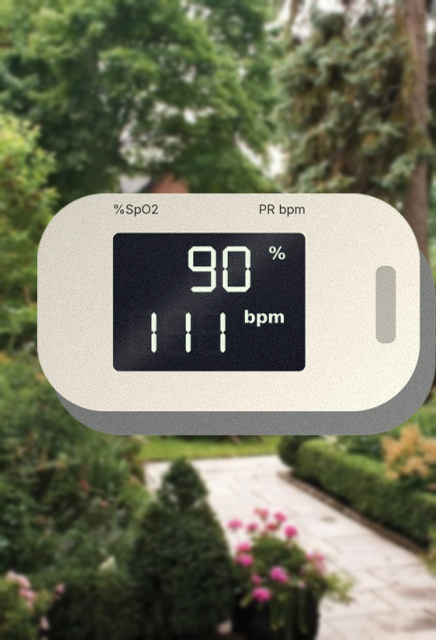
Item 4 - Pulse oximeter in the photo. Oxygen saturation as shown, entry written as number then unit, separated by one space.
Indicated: 90 %
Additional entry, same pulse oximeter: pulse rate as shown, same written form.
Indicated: 111 bpm
